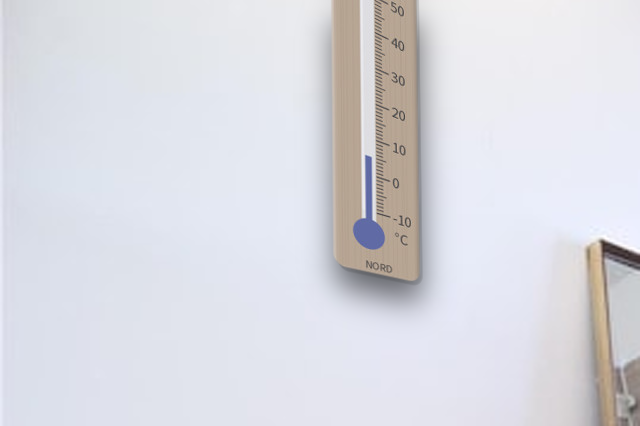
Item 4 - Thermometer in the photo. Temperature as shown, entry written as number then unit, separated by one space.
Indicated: 5 °C
